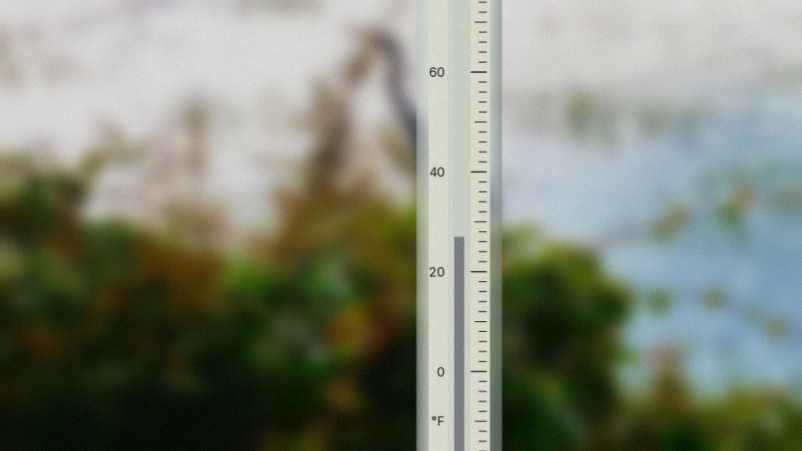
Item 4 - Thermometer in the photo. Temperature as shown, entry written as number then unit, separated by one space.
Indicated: 27 °F
